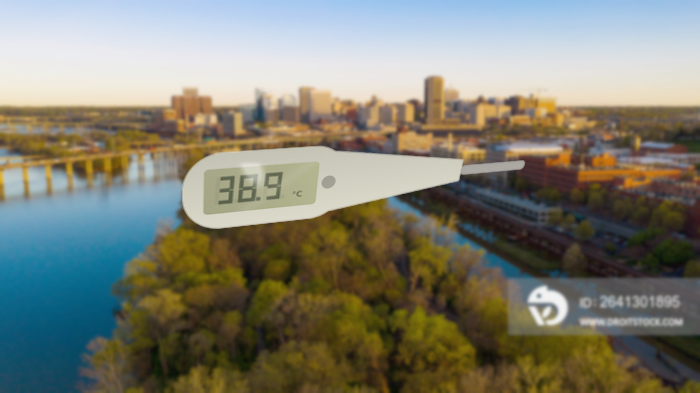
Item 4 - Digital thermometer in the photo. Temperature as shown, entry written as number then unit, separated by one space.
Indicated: 38.9 °C
